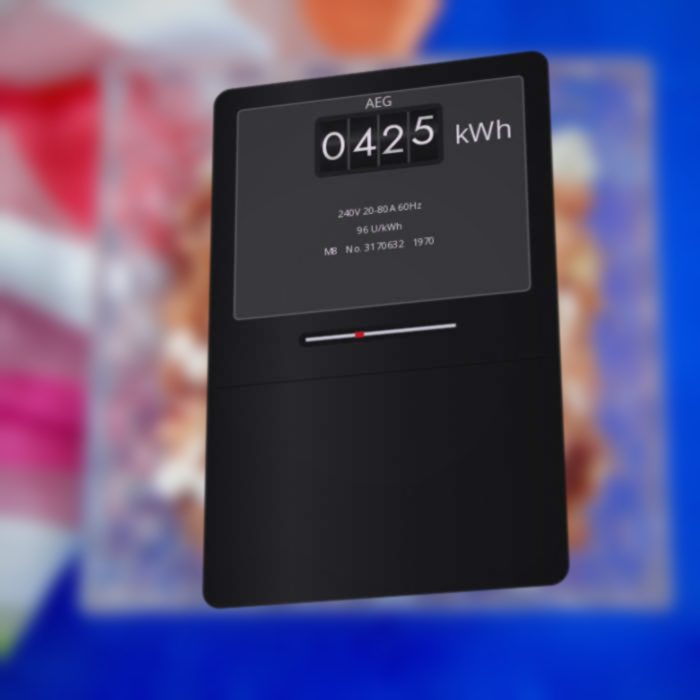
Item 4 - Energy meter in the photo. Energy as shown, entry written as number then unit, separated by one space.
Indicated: 425 kWh
